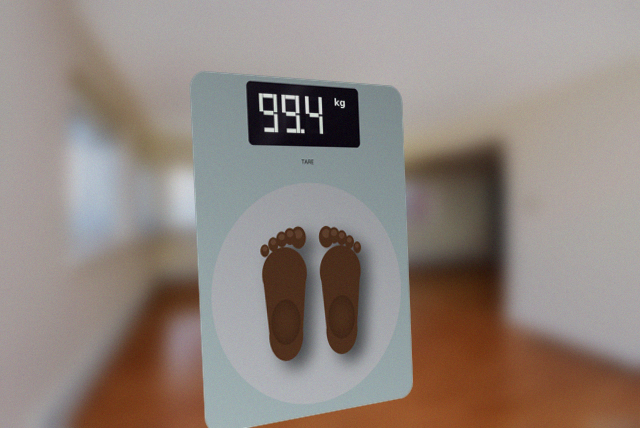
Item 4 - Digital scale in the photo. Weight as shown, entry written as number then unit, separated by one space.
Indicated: 99.4 kg
